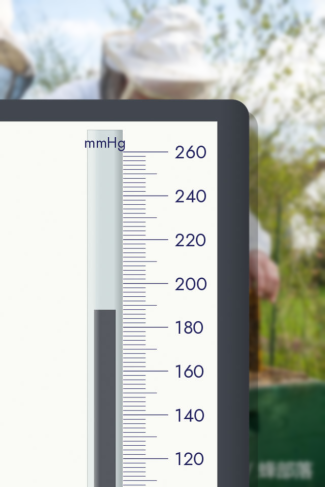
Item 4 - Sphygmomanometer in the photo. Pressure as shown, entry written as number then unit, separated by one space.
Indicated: 188 mmHg
